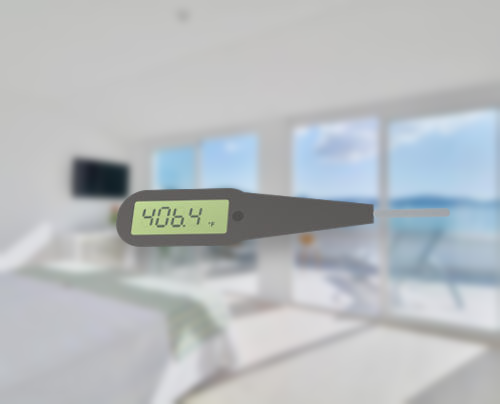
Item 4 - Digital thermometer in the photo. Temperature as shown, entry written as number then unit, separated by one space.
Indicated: 406.4 °F
